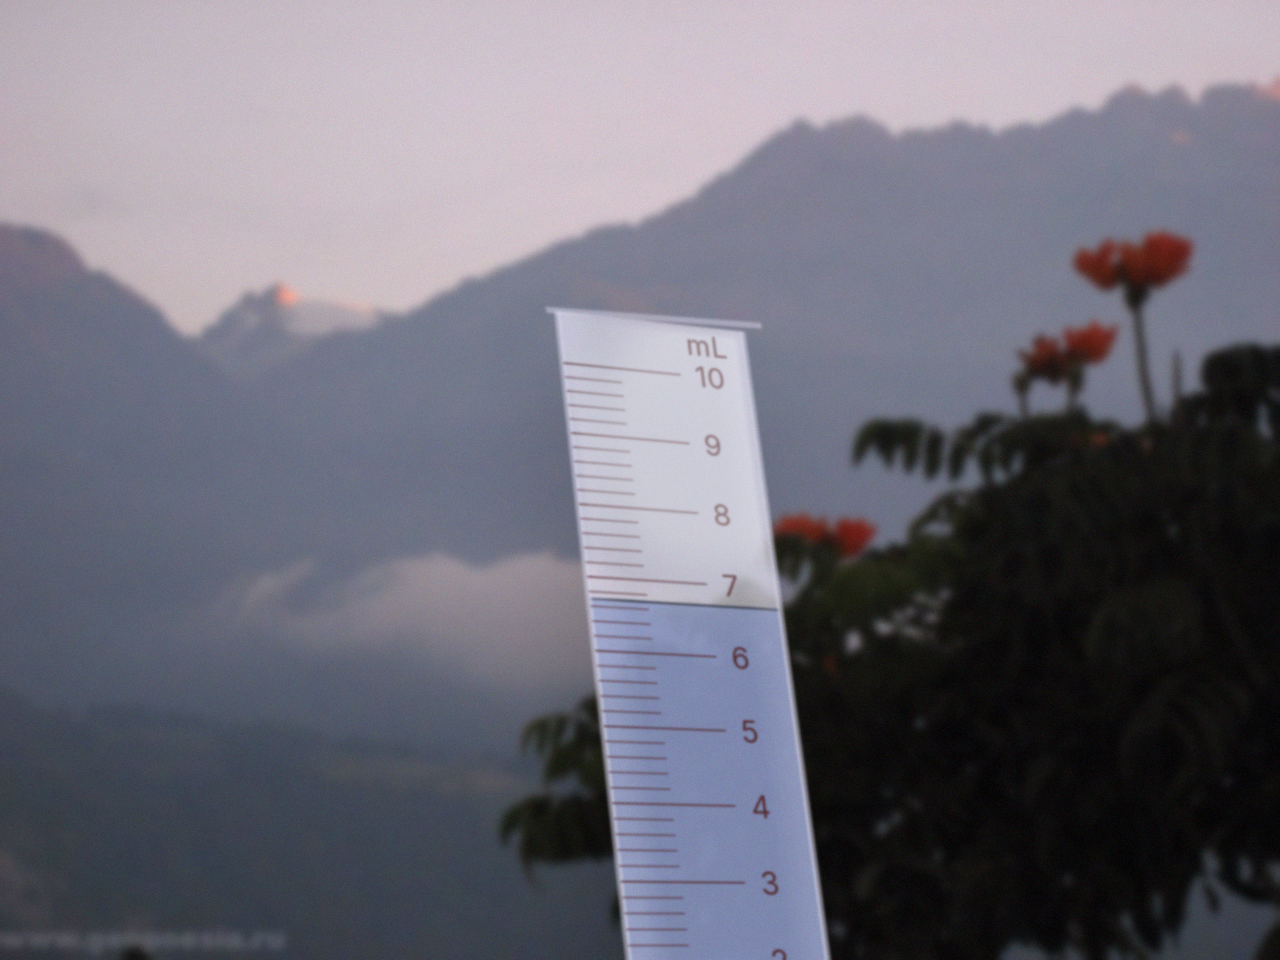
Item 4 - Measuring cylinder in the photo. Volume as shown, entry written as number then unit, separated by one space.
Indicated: 6.7 mL
